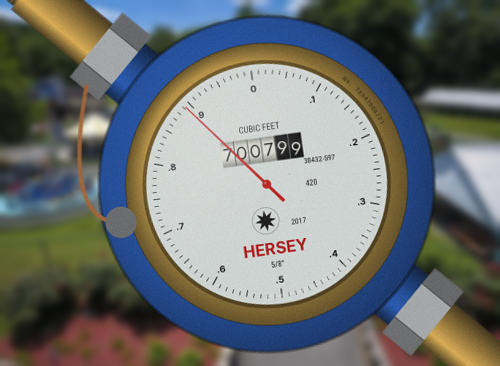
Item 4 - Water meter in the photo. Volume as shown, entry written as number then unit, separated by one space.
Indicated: 700798.89 ft³
